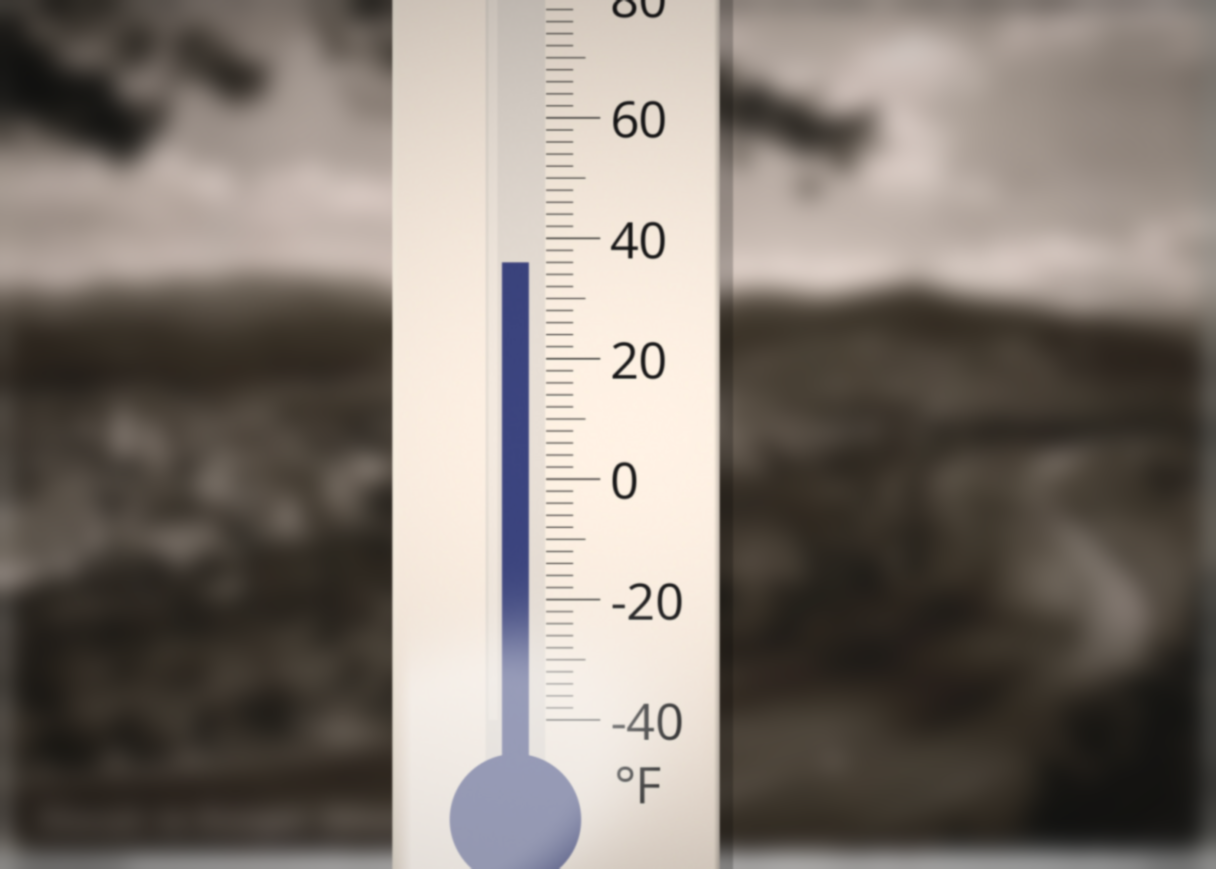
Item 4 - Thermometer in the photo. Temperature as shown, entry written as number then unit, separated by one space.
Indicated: 36 °F
